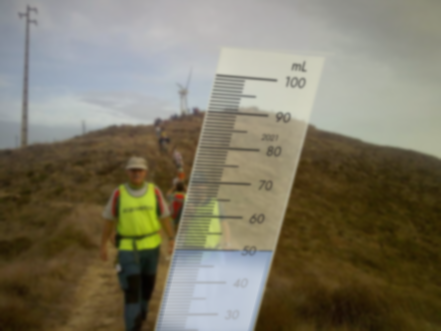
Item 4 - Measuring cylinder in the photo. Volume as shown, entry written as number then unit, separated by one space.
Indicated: 50 mL
